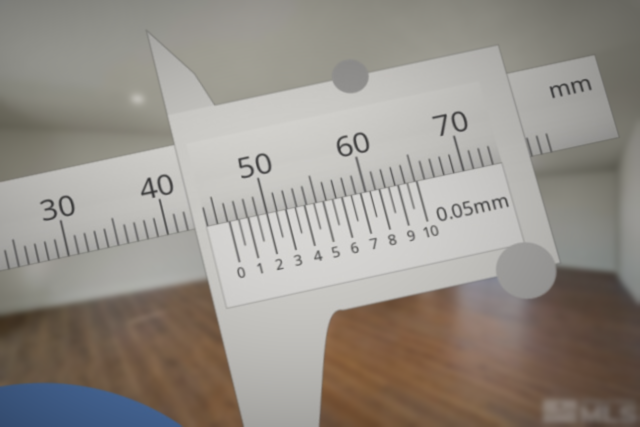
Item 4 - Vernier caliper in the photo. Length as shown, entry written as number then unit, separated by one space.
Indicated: 46.2 mm
